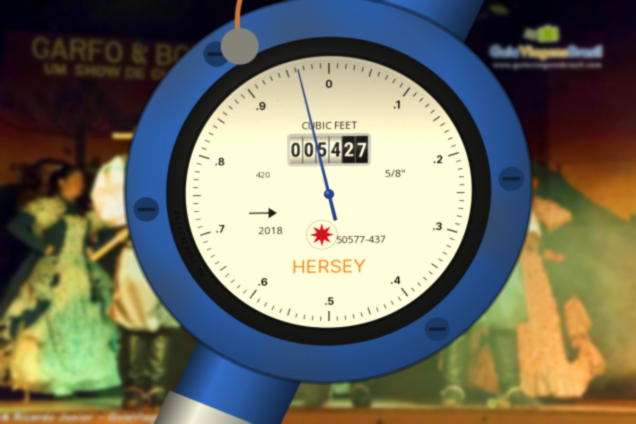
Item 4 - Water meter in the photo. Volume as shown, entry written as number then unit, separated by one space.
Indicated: 5426.96 ft³
